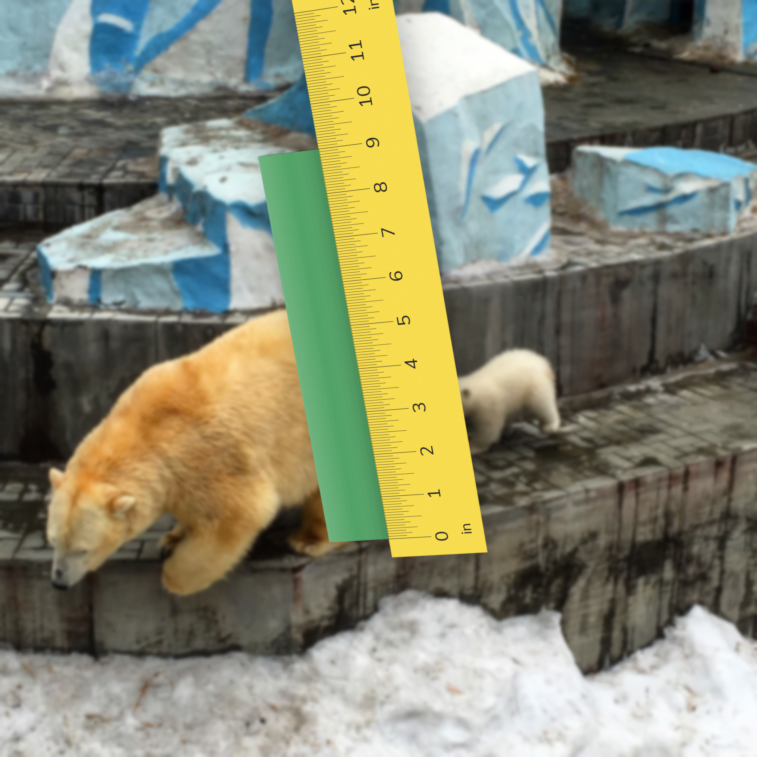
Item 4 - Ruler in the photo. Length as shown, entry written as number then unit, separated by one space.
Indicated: 9 in
